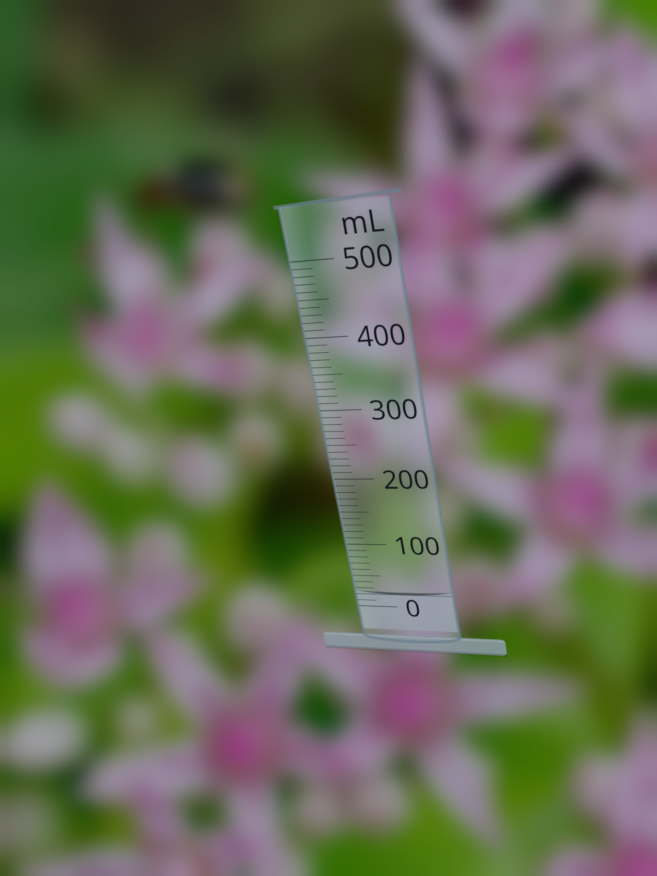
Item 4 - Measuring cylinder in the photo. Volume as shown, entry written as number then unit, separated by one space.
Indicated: 20 mL
